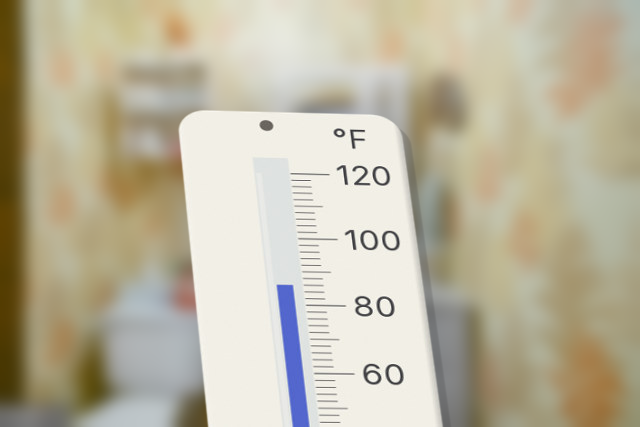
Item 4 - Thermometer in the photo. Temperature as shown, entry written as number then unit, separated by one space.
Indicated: 86 °F
